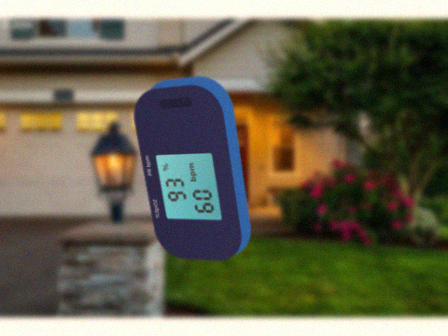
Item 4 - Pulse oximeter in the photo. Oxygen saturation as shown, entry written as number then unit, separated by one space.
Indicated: 93 %
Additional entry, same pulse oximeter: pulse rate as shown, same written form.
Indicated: 60 bpm
